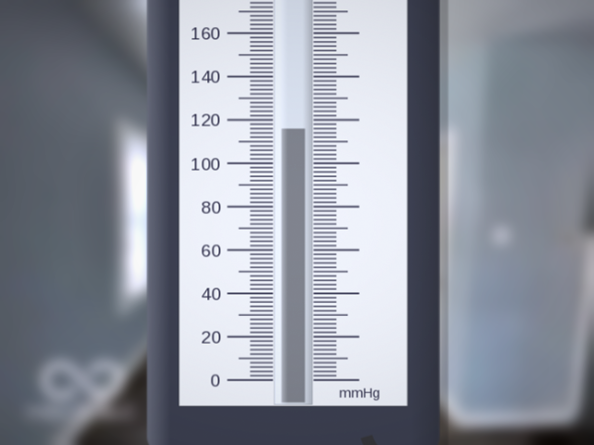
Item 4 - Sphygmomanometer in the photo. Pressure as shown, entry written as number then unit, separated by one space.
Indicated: 116 mmHg
